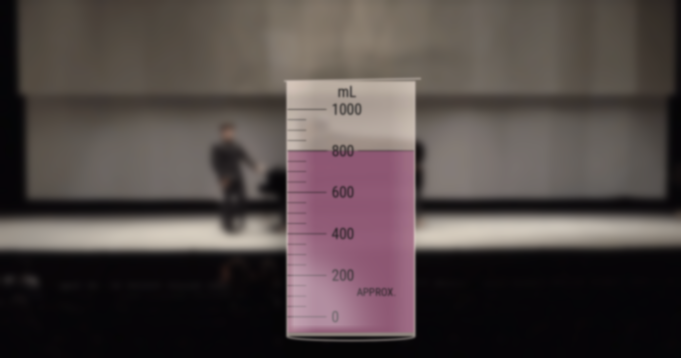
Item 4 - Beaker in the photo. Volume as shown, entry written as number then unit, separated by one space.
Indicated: 800 mL
